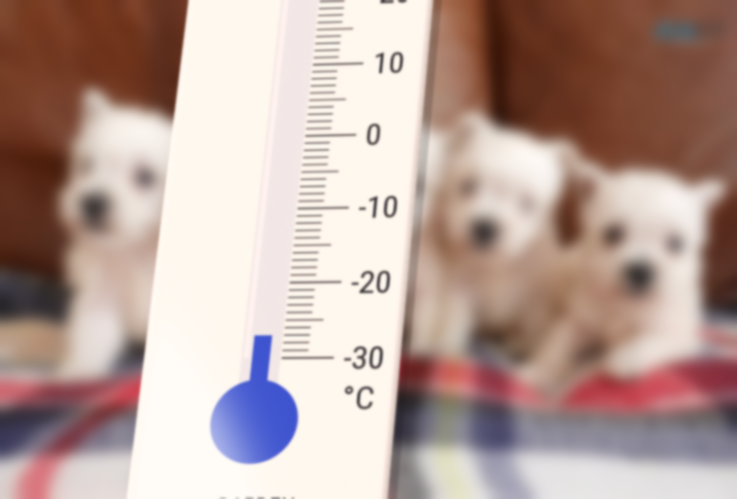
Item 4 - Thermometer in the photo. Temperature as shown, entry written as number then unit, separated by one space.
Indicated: -27 °C
